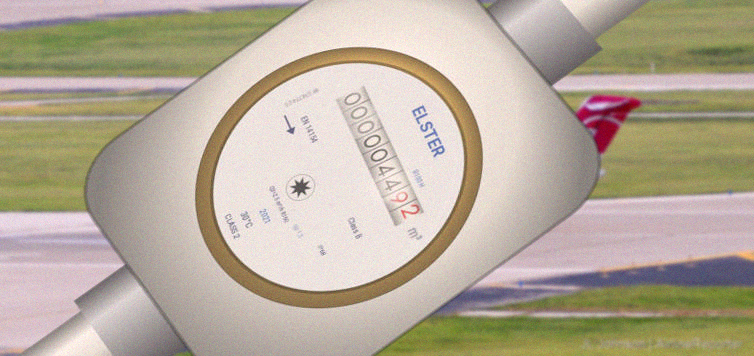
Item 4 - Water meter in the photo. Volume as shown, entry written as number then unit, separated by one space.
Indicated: 44.92 m³
